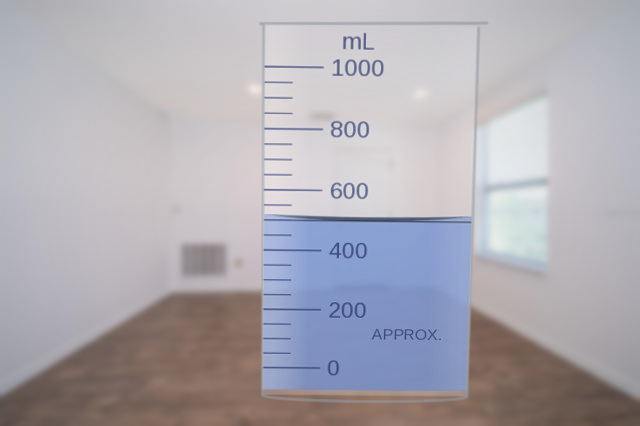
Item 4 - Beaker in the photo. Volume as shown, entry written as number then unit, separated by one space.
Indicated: 500 mL
